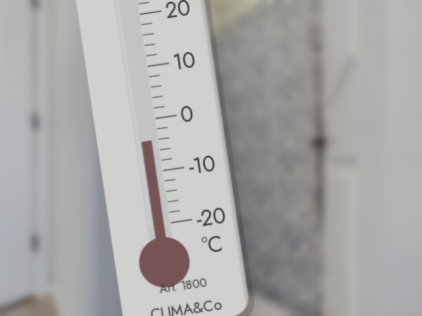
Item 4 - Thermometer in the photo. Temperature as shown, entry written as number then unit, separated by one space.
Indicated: -4 °C
